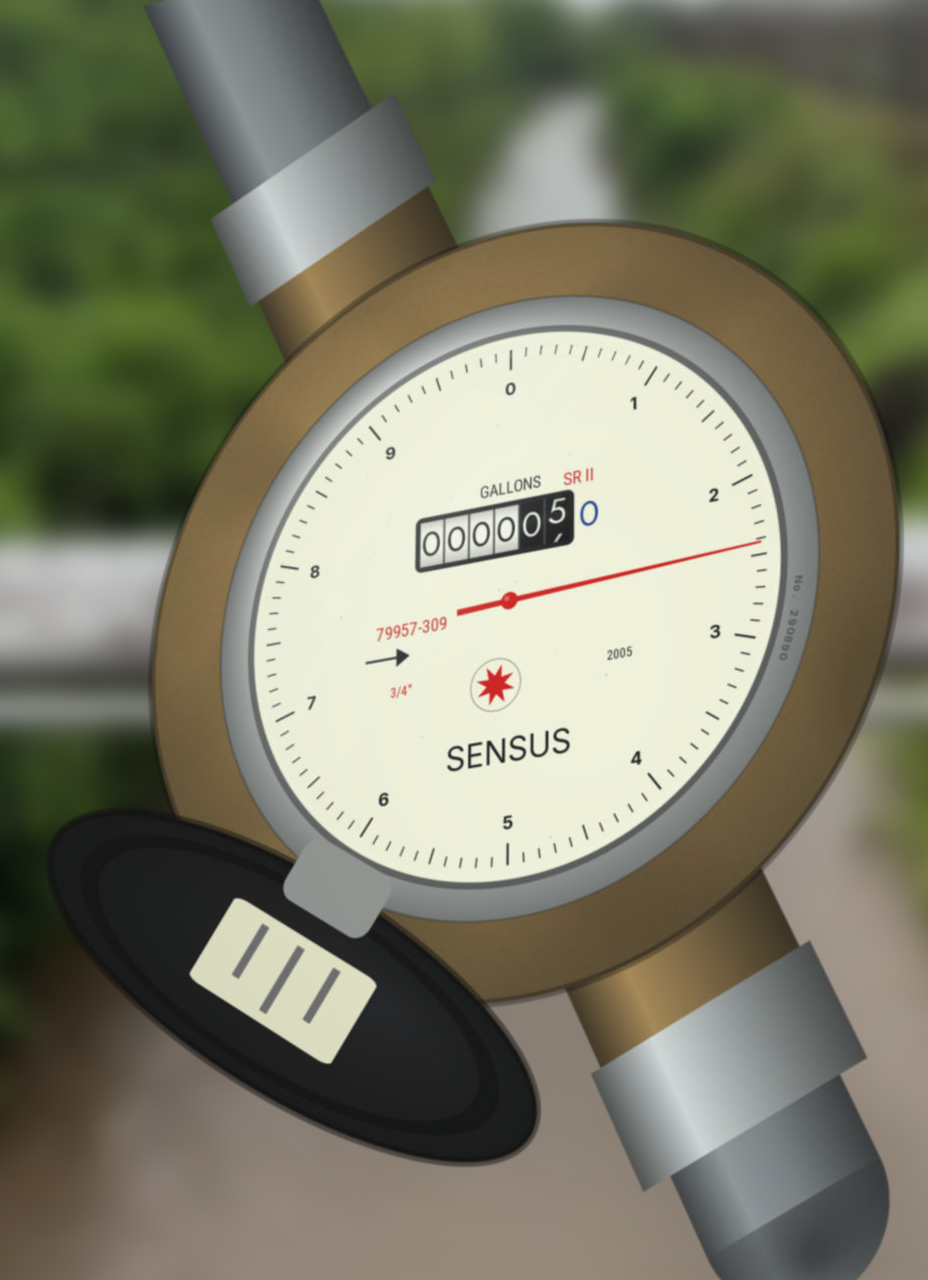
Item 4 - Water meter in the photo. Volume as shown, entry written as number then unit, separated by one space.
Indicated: 52.4 gal
